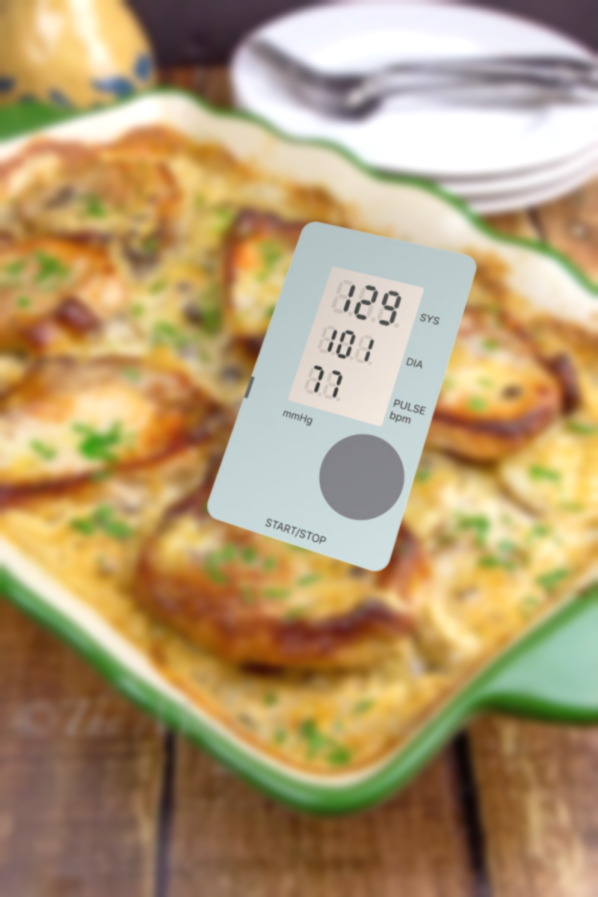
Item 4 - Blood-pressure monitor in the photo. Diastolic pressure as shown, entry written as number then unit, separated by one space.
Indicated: 101 mmHg
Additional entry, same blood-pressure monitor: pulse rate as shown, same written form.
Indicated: 77 bpm
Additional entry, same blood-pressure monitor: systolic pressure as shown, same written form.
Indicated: 129 mmHg
